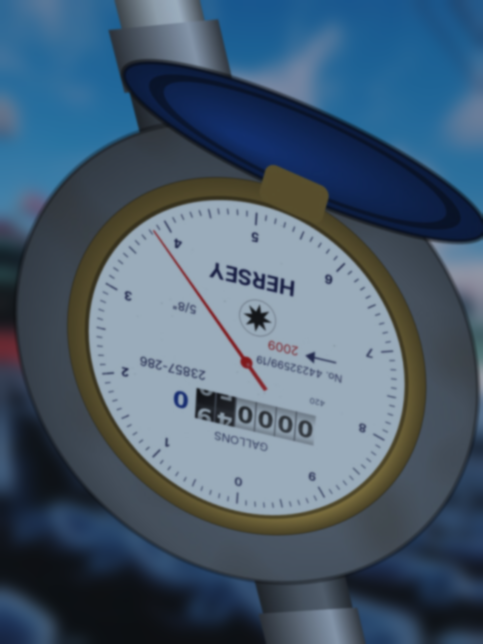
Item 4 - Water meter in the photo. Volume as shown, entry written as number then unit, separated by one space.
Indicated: 493.8 gal
